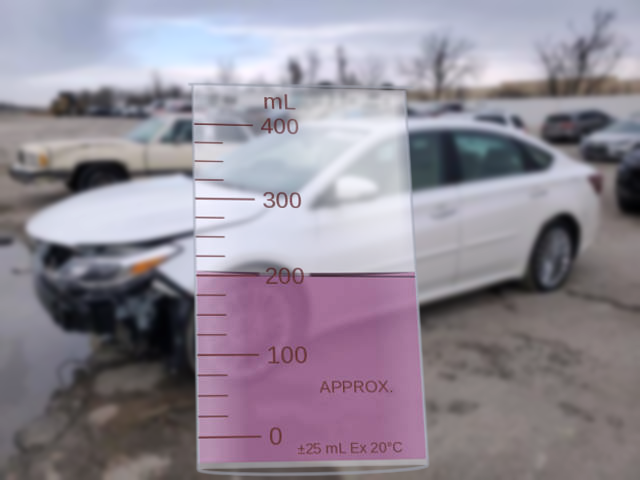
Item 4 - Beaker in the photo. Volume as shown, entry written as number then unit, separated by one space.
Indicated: 200 mL
